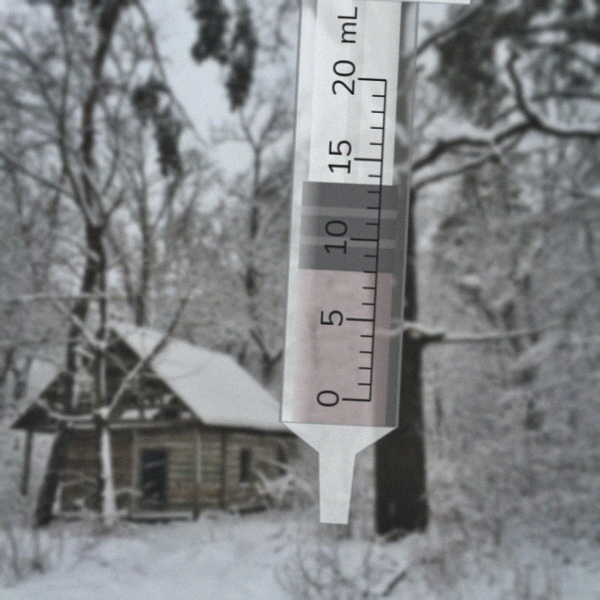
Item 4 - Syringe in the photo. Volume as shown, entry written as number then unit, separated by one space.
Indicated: 8 mL
